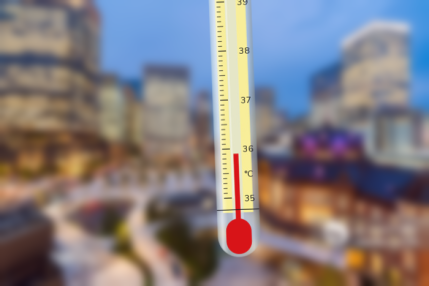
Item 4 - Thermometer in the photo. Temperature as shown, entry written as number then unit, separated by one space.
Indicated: 35.9 °C
